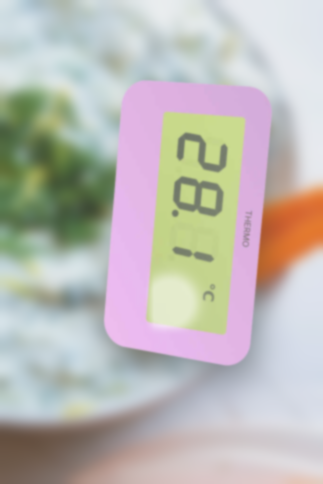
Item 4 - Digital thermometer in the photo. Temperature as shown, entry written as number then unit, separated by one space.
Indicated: 28.1 °C
